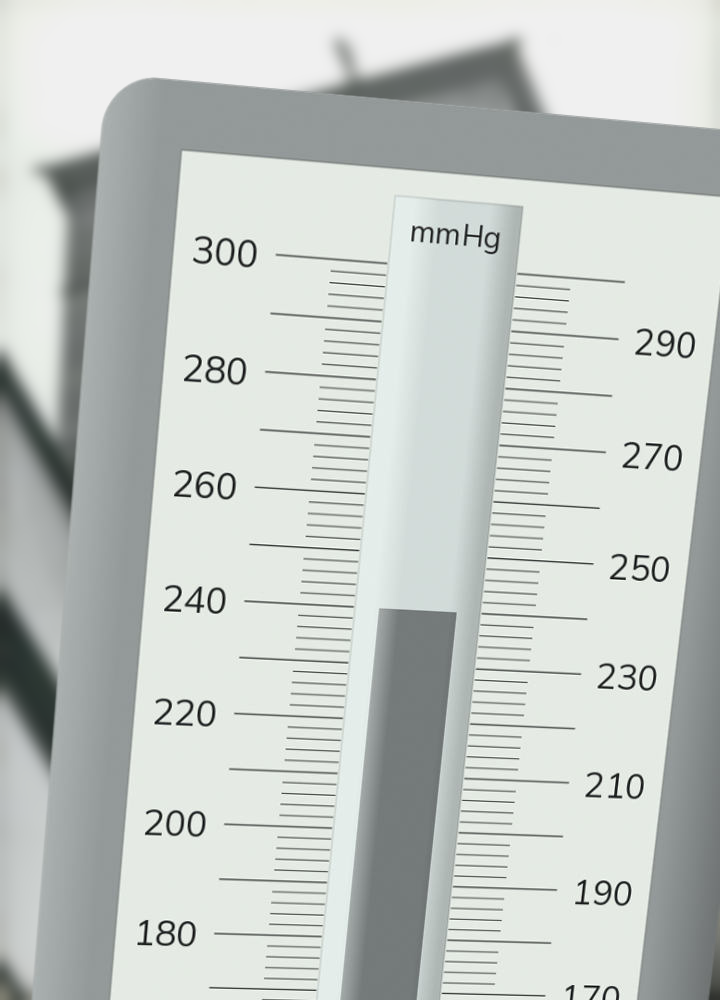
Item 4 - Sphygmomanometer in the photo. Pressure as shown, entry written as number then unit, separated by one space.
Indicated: 240 mmHg
